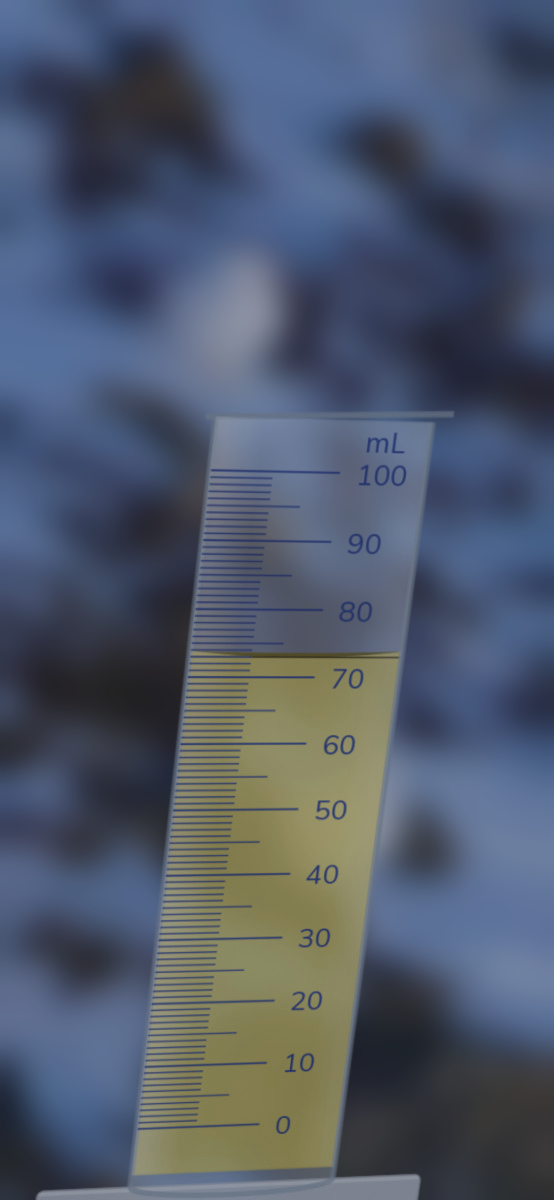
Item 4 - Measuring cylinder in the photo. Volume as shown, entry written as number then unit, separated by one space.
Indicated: 73 mL
